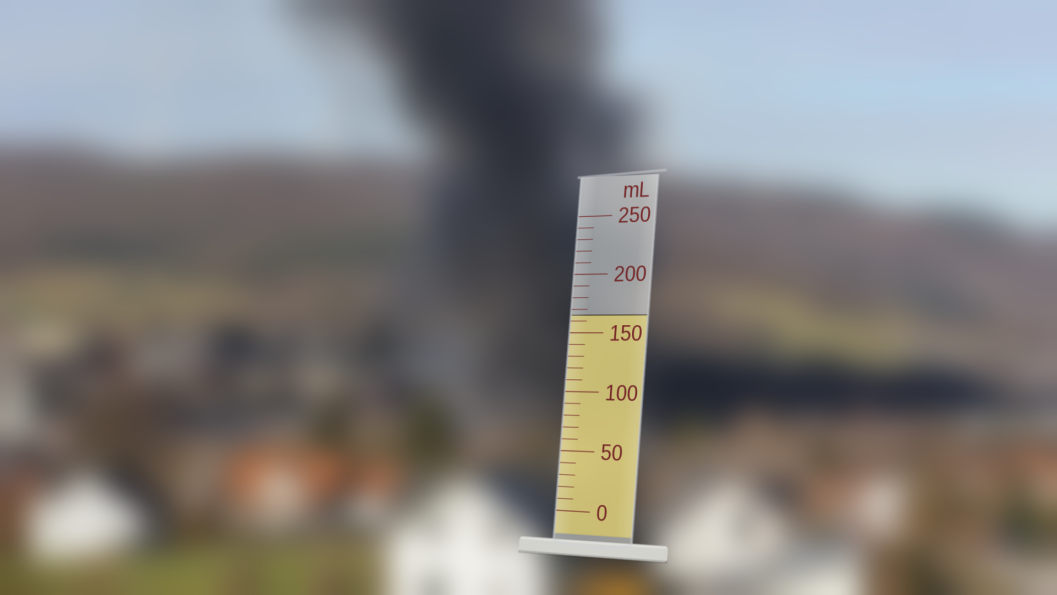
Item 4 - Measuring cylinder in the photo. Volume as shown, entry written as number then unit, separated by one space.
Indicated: 165 mL
